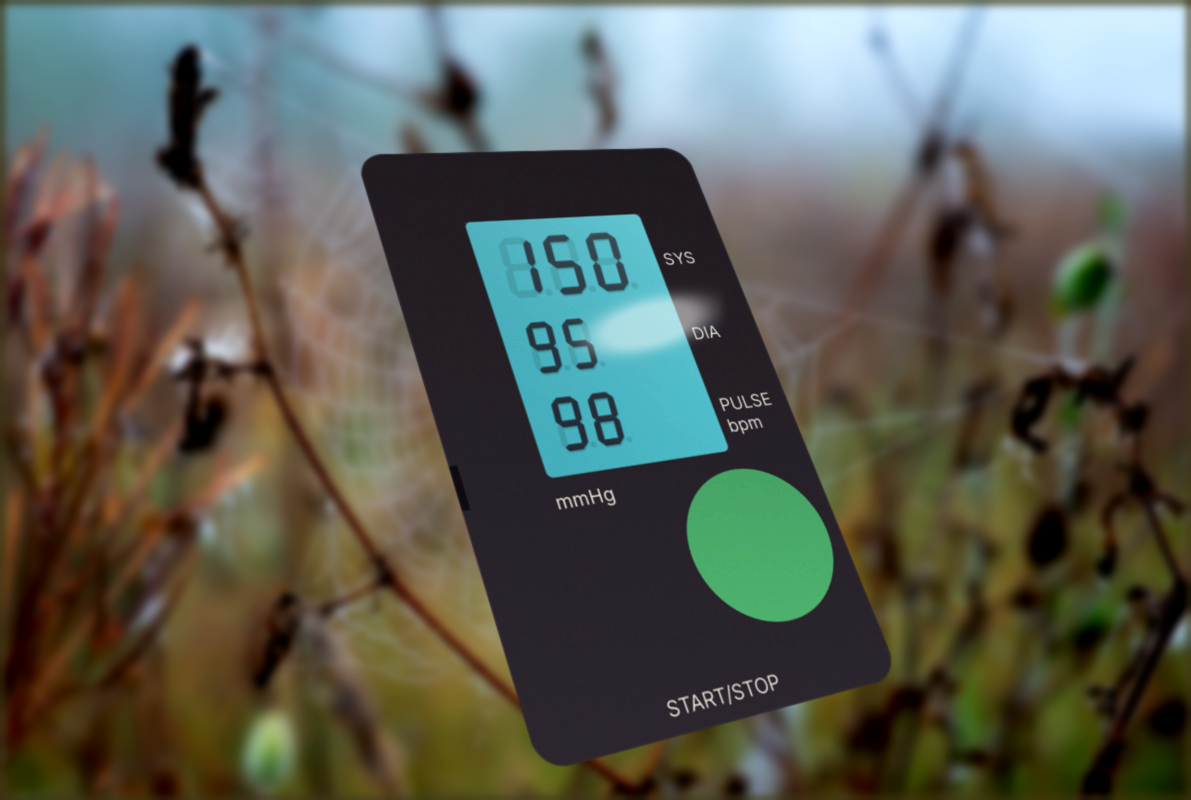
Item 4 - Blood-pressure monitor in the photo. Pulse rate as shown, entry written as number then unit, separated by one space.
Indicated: 98 bpm
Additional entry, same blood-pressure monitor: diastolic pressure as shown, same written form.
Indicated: 95 mmHg
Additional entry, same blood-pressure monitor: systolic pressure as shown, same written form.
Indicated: 150 mmHg
